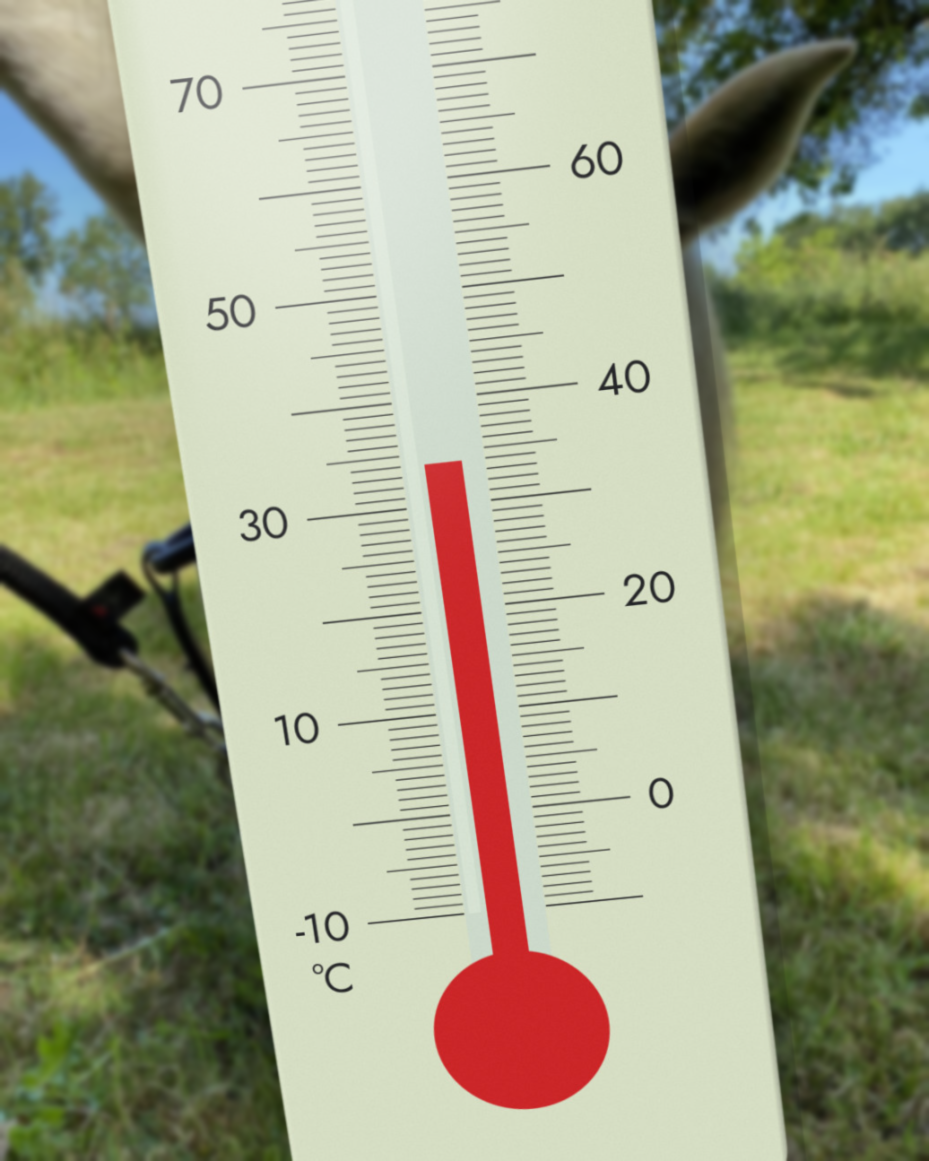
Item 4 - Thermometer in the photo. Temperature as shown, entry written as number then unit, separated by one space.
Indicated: 34 °C
